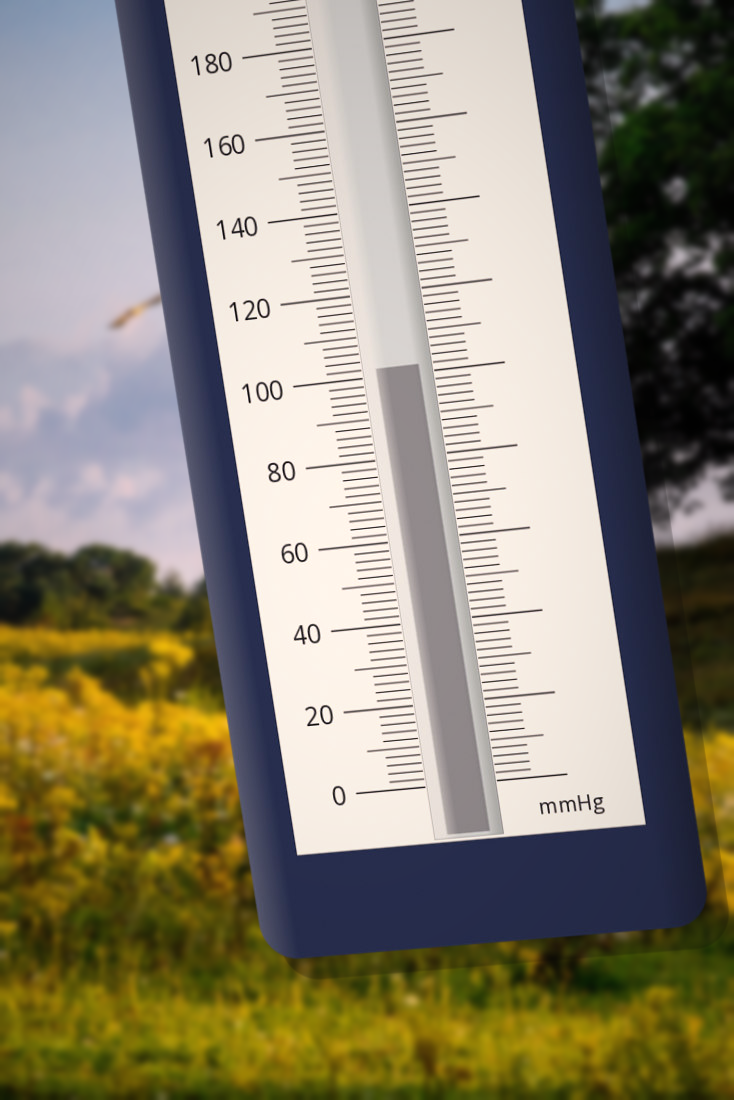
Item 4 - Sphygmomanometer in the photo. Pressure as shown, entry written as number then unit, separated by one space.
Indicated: 102 mmHg
